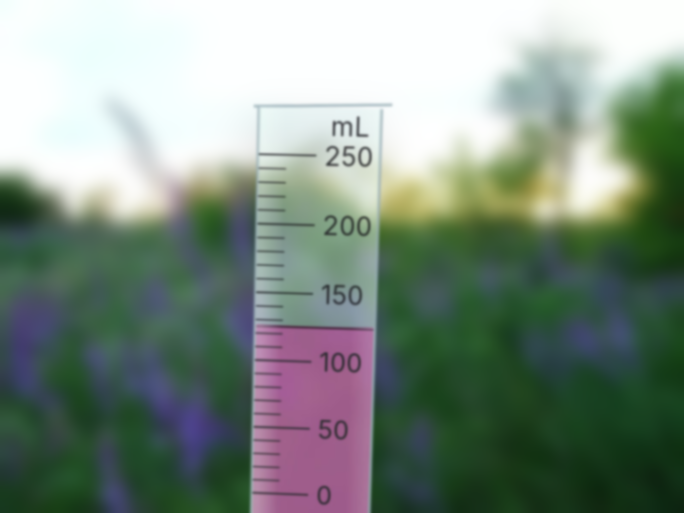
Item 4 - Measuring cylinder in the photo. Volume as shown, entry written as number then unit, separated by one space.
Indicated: 125 mL
